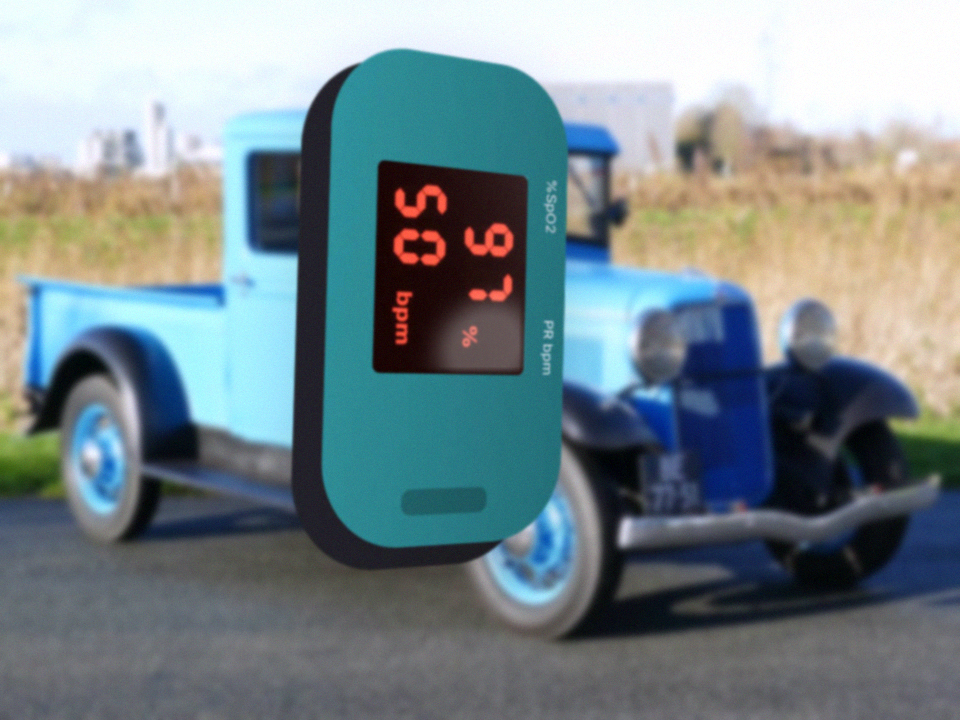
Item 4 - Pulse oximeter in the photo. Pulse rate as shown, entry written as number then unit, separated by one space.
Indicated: 50 bpm
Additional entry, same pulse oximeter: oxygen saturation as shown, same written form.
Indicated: 97 %
